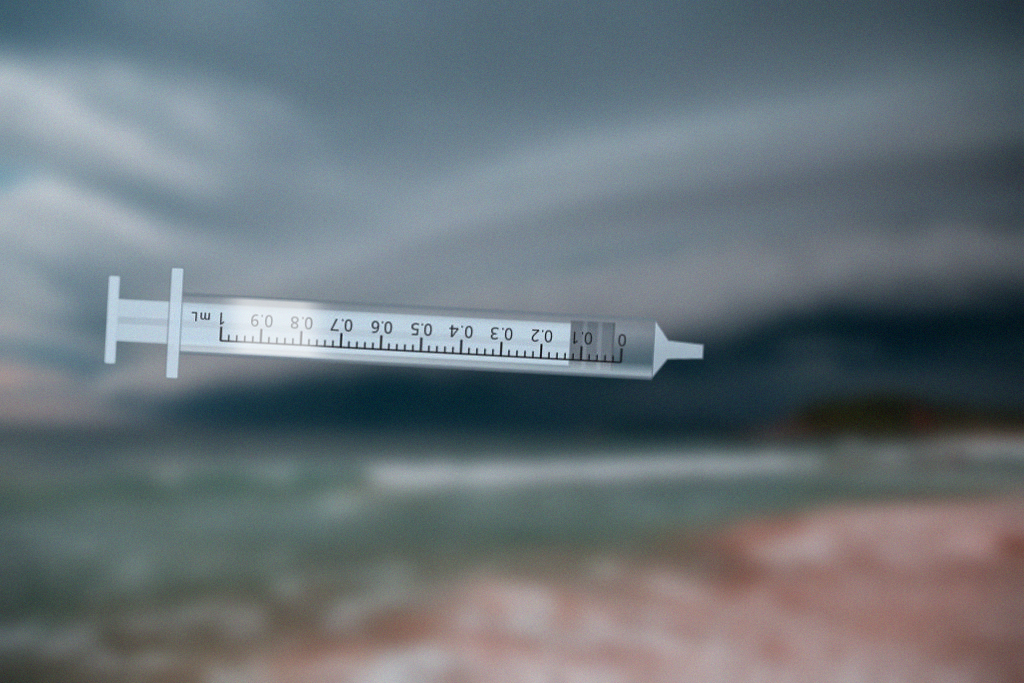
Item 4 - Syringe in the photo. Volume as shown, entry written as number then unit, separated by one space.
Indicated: 0.02 mL
